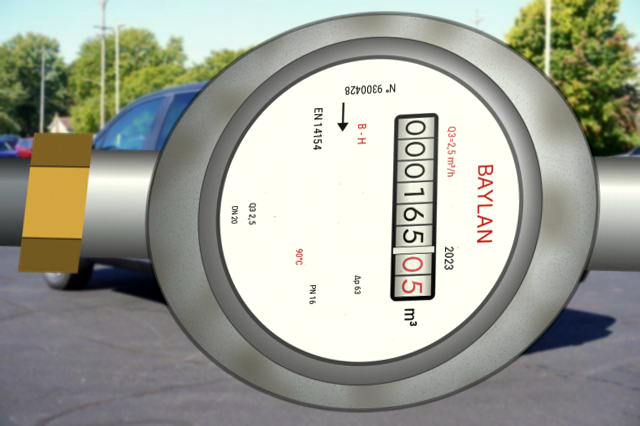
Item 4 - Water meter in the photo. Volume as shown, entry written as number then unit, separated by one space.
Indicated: 165.05 m³
